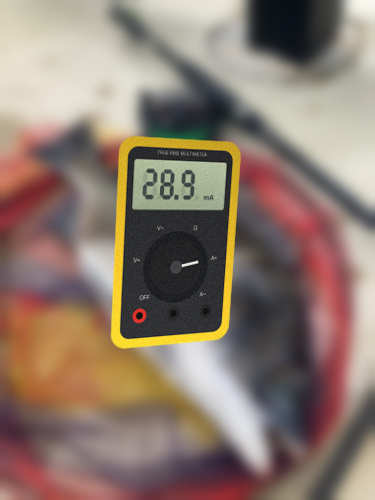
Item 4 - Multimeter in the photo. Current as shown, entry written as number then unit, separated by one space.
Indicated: 28.9 mA
